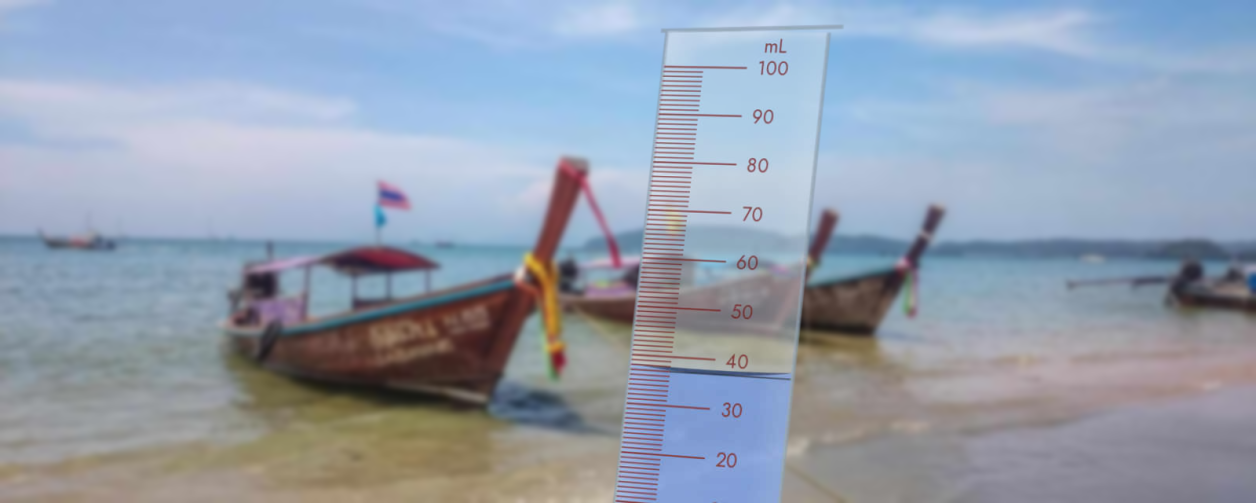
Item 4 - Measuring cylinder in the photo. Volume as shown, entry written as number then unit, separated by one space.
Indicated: 37 mL
